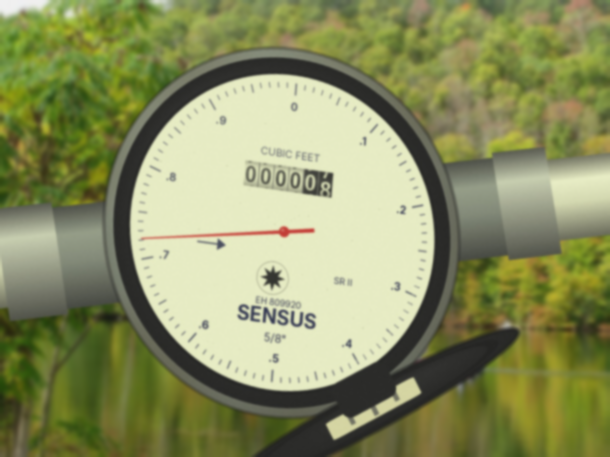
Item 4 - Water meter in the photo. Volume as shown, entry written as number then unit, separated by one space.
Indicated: 7.72 ft³
